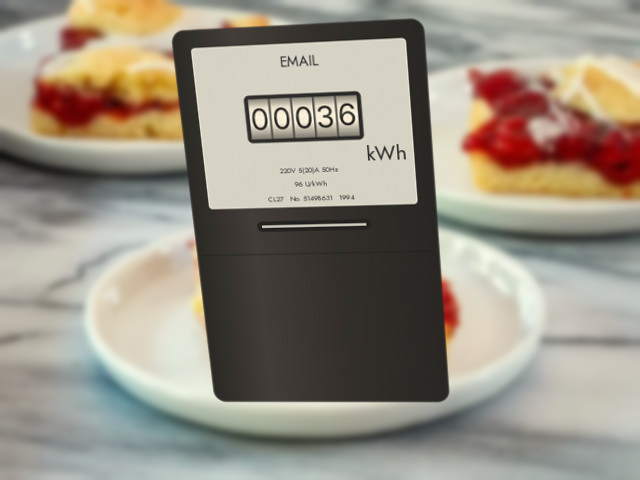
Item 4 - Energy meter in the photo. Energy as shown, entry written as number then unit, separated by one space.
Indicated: 36 kWh
